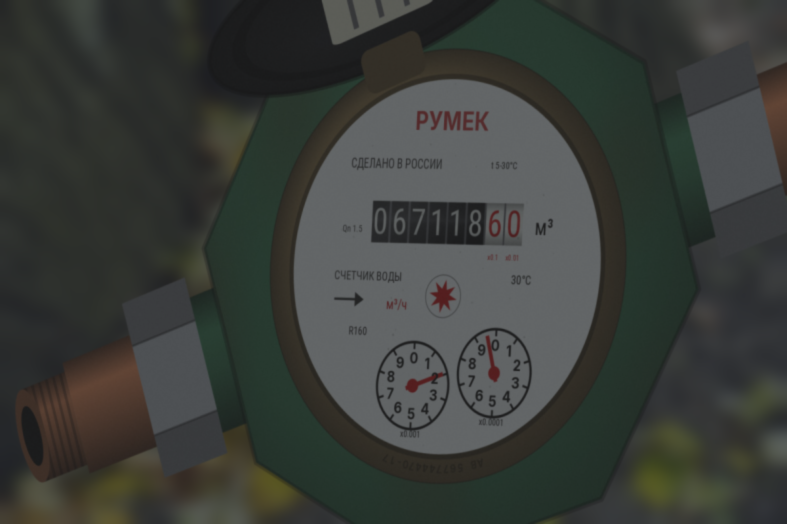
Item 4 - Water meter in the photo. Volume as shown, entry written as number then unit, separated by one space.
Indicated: 67118.6019 m³
